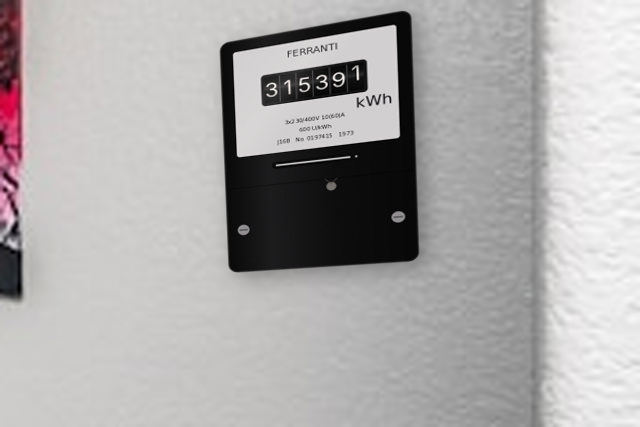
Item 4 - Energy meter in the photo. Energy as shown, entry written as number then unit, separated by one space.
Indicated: 315391 kWh
